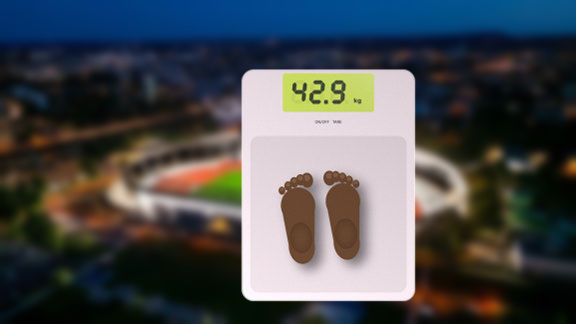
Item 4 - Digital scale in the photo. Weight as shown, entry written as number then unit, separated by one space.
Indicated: 42.9 kg
